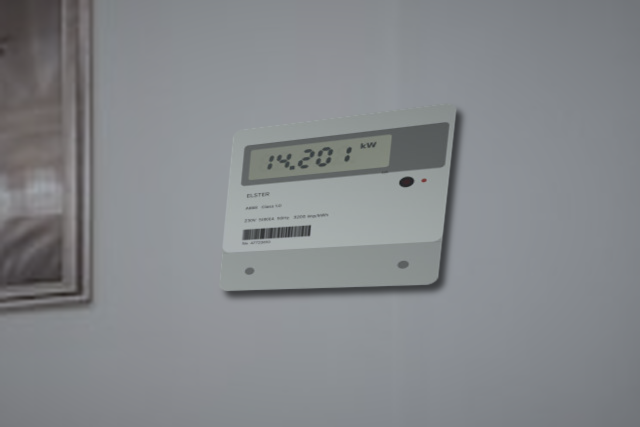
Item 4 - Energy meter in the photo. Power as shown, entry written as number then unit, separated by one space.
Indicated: 14.201 kW
